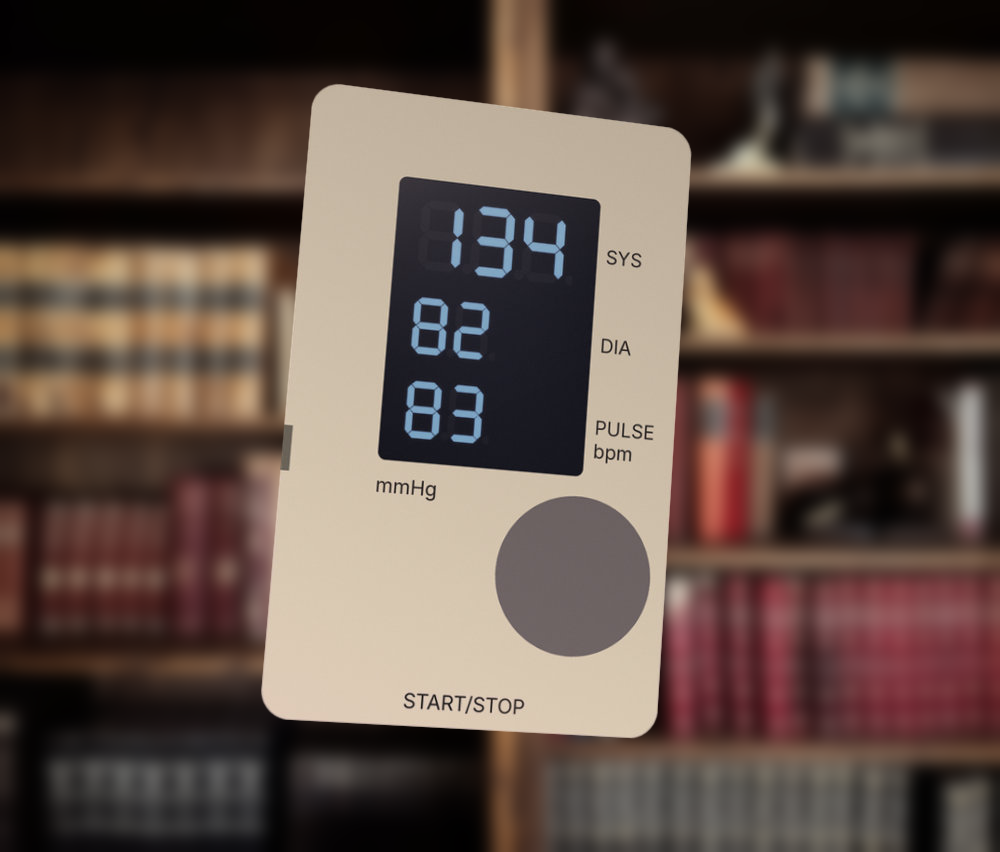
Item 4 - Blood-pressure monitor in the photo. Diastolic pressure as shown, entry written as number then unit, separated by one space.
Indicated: 82 mmHg
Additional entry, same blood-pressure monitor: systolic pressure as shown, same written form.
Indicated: 134 mmHg
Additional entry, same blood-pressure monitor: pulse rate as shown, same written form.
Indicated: 83 bpm
